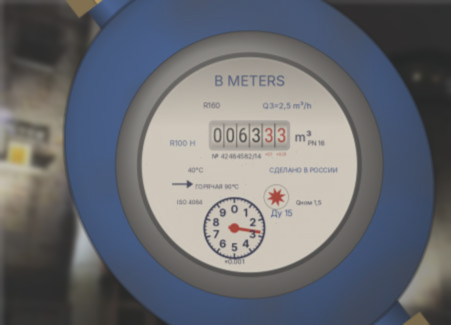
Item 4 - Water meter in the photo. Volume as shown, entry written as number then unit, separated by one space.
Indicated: 63.332 m³
